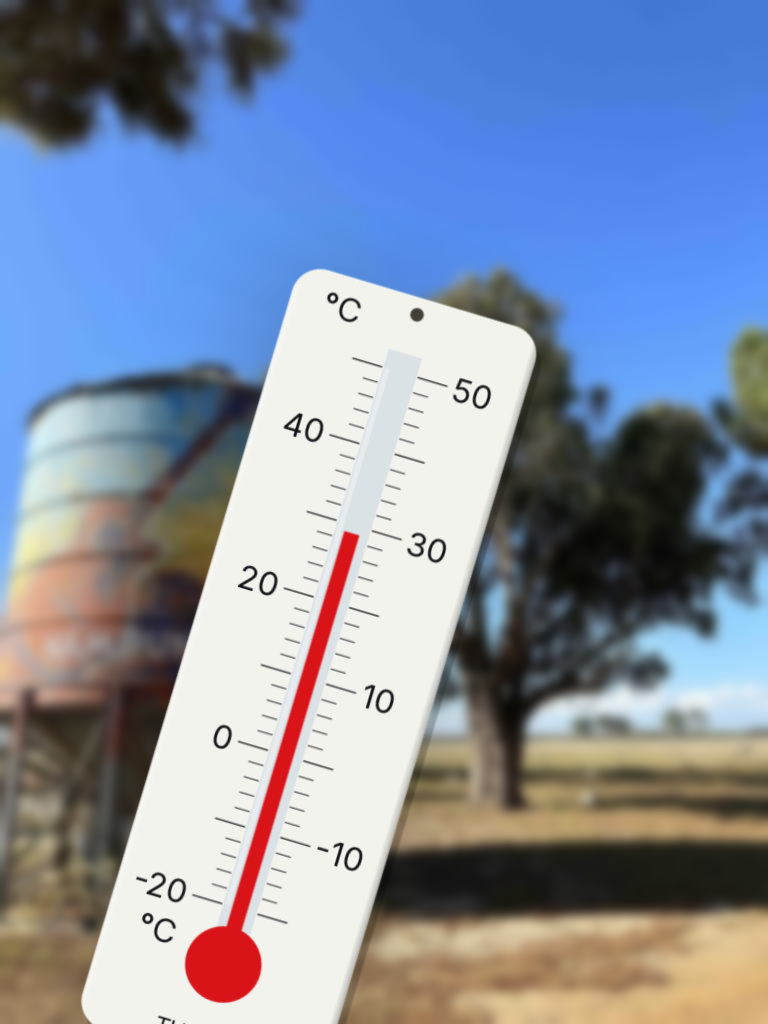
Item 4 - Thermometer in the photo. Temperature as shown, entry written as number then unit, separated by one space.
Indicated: 29 °C
